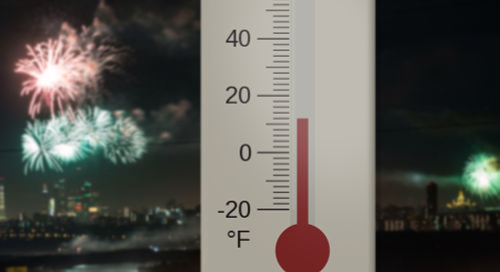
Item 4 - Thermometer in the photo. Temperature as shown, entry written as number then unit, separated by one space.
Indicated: 12 °F
